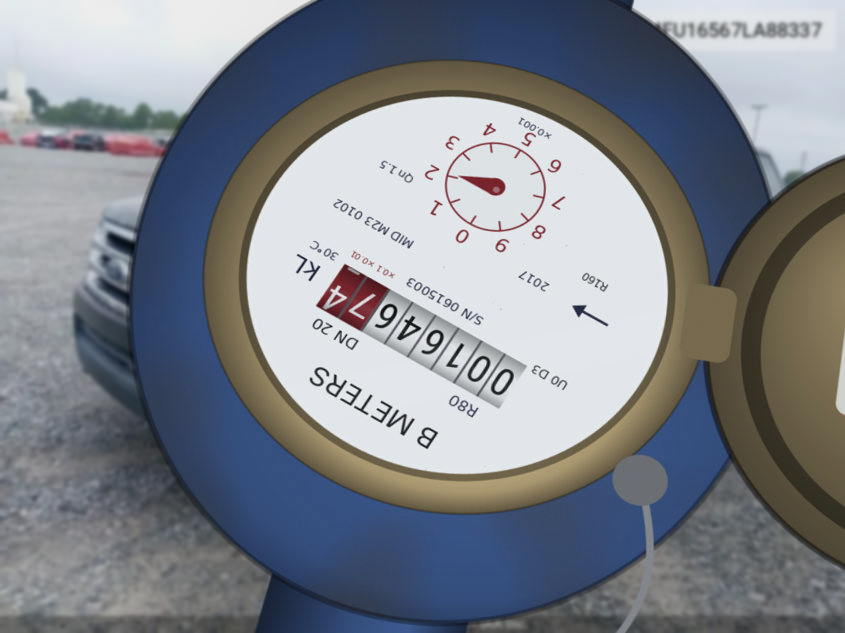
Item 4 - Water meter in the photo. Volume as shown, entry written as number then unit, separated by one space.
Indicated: 1646.742 kL
